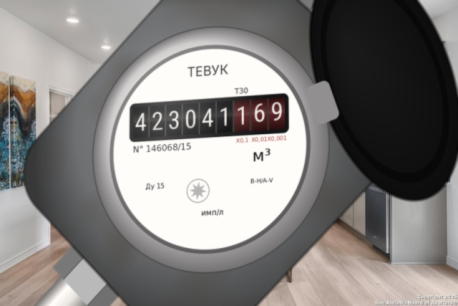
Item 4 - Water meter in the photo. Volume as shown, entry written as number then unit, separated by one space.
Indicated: 423041.169 m³
